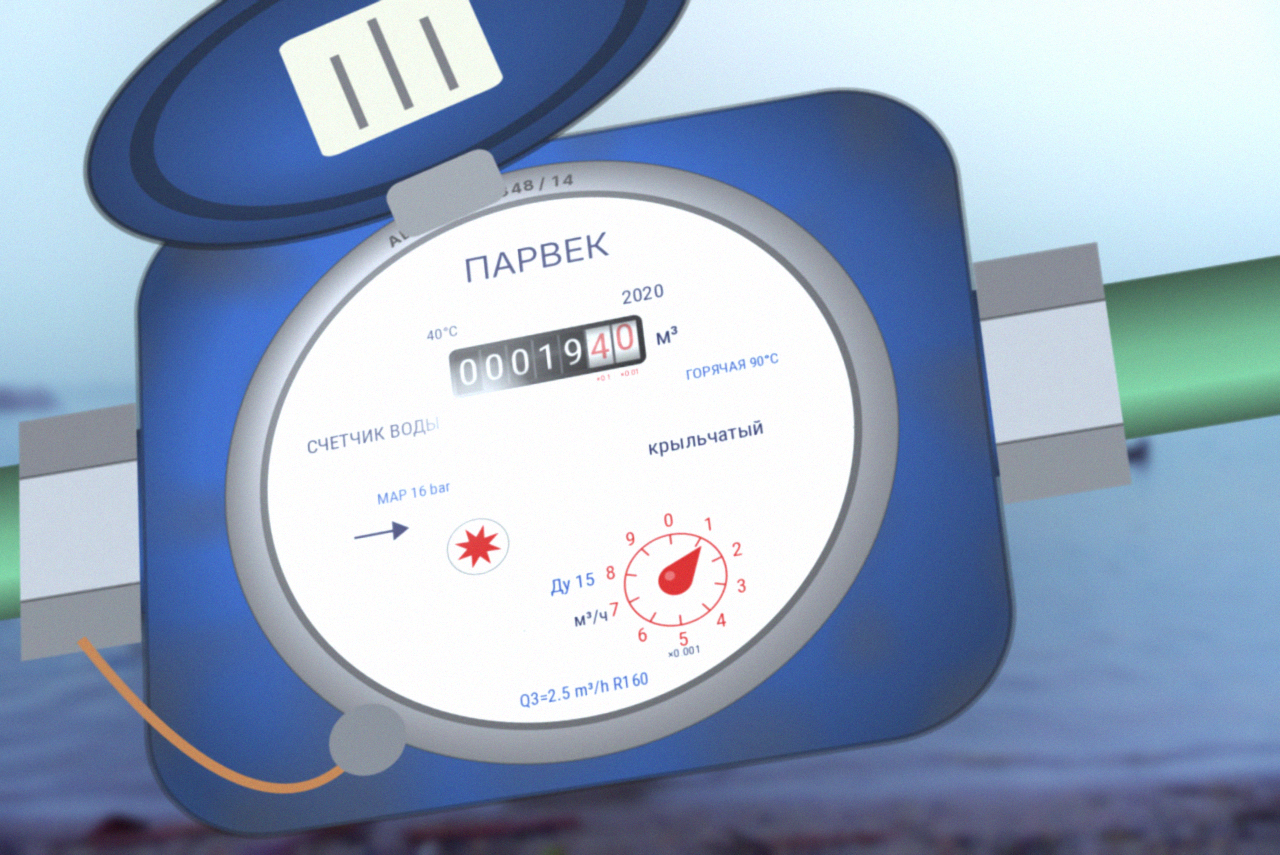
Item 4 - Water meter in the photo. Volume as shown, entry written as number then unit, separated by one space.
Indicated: 19.401 m³
